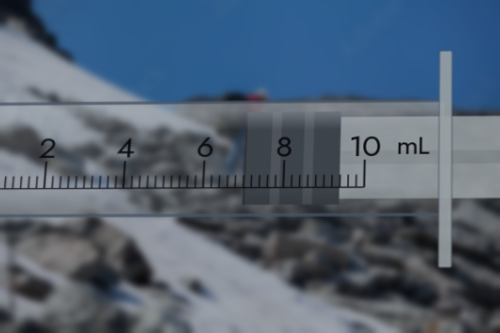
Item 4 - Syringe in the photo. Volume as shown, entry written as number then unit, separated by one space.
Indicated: 7 mL
